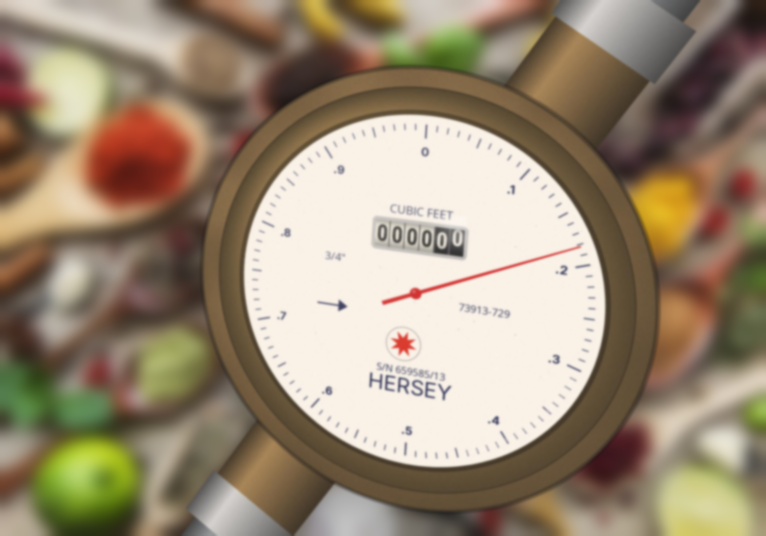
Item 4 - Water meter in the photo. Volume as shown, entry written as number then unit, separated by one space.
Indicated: 0.18 ft³
